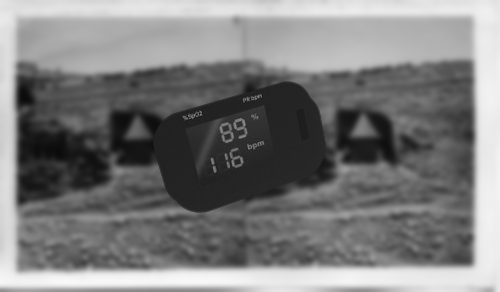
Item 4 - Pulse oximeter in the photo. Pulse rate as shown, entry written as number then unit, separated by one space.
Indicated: 116 bpm
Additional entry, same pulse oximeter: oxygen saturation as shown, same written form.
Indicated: 89 %
